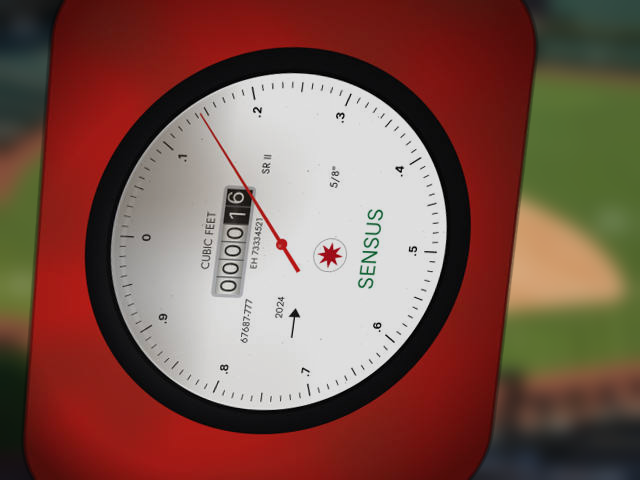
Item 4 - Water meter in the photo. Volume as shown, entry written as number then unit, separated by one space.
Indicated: 16.14 ft³
